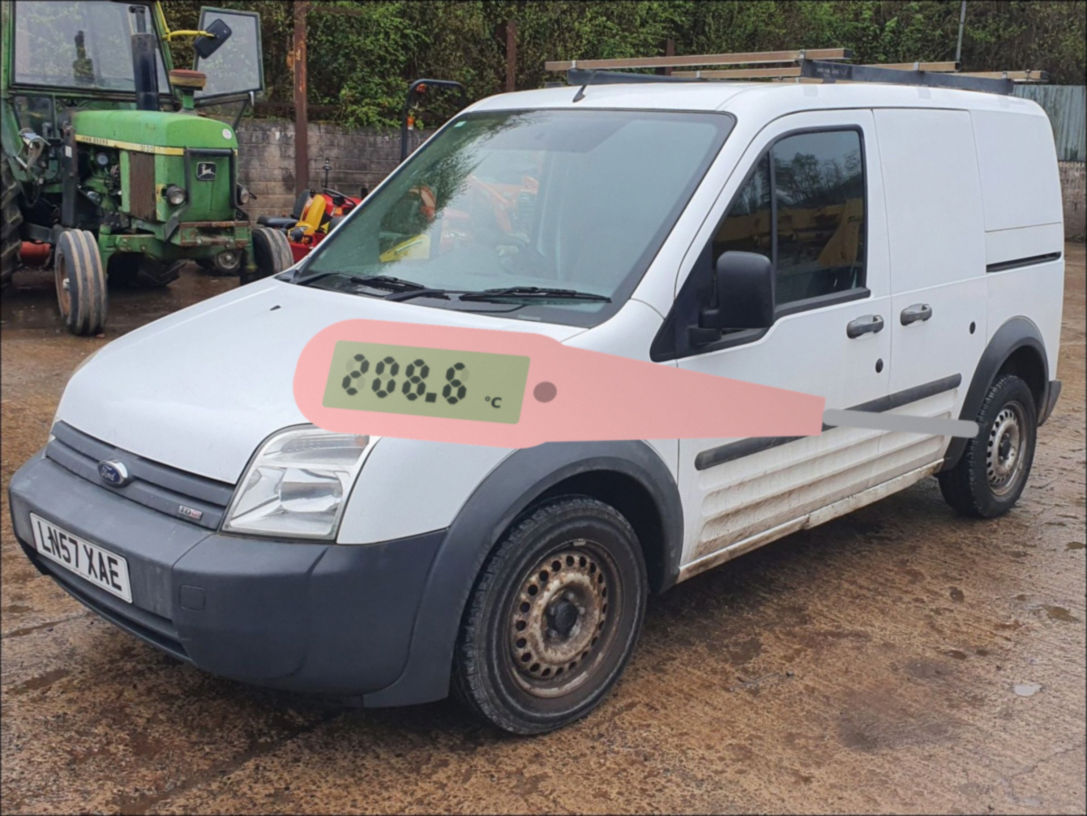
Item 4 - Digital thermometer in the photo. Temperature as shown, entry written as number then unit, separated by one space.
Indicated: 208.6 °C
